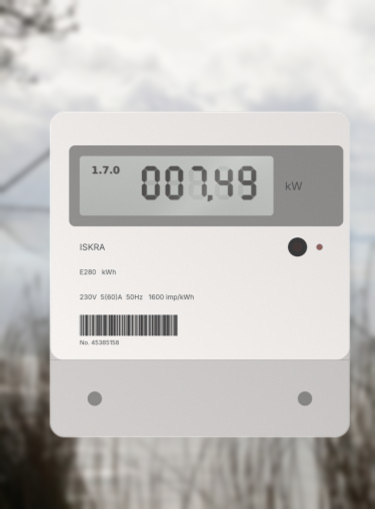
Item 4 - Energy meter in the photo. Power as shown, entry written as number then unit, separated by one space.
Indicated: 7.49 kW
